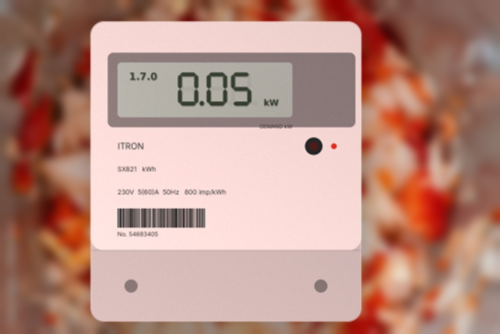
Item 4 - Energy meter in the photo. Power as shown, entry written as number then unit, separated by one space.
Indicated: 0.05 kW
